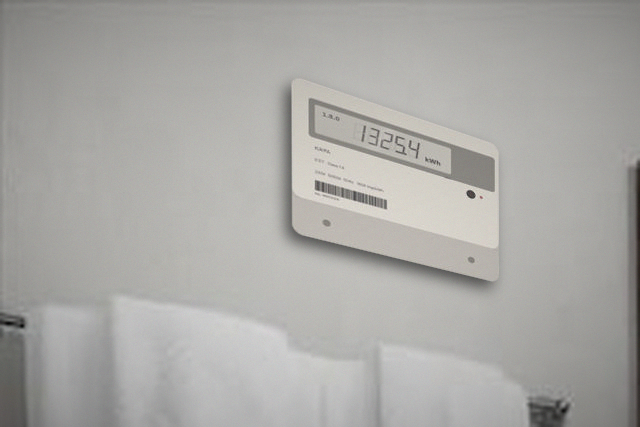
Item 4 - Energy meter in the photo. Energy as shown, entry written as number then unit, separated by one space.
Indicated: 1325.4 kWh
